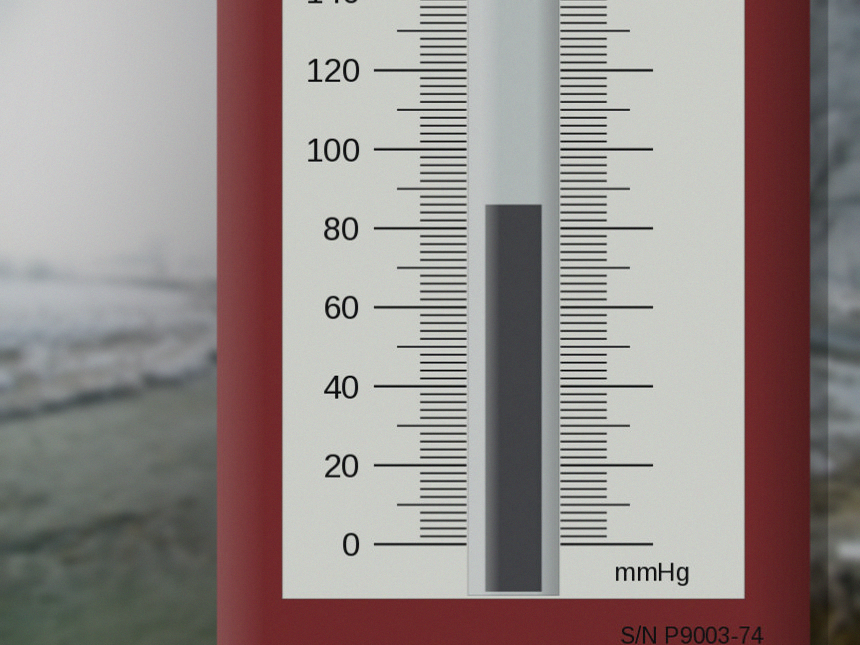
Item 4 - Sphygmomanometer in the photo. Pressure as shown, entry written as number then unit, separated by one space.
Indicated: 86 mmHg
